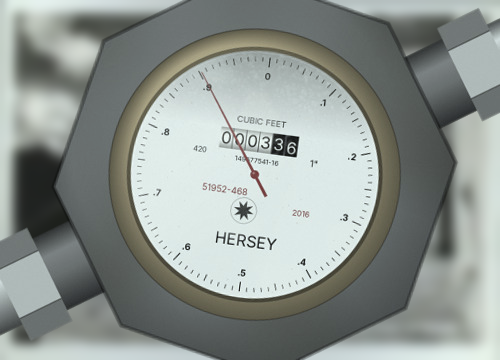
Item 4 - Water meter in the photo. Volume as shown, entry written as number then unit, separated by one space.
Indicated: 335.90 ft³
